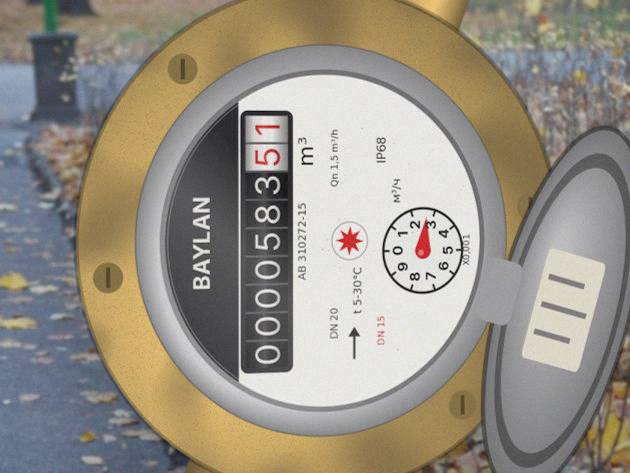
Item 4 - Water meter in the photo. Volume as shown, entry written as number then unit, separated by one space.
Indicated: 583.512 m³
